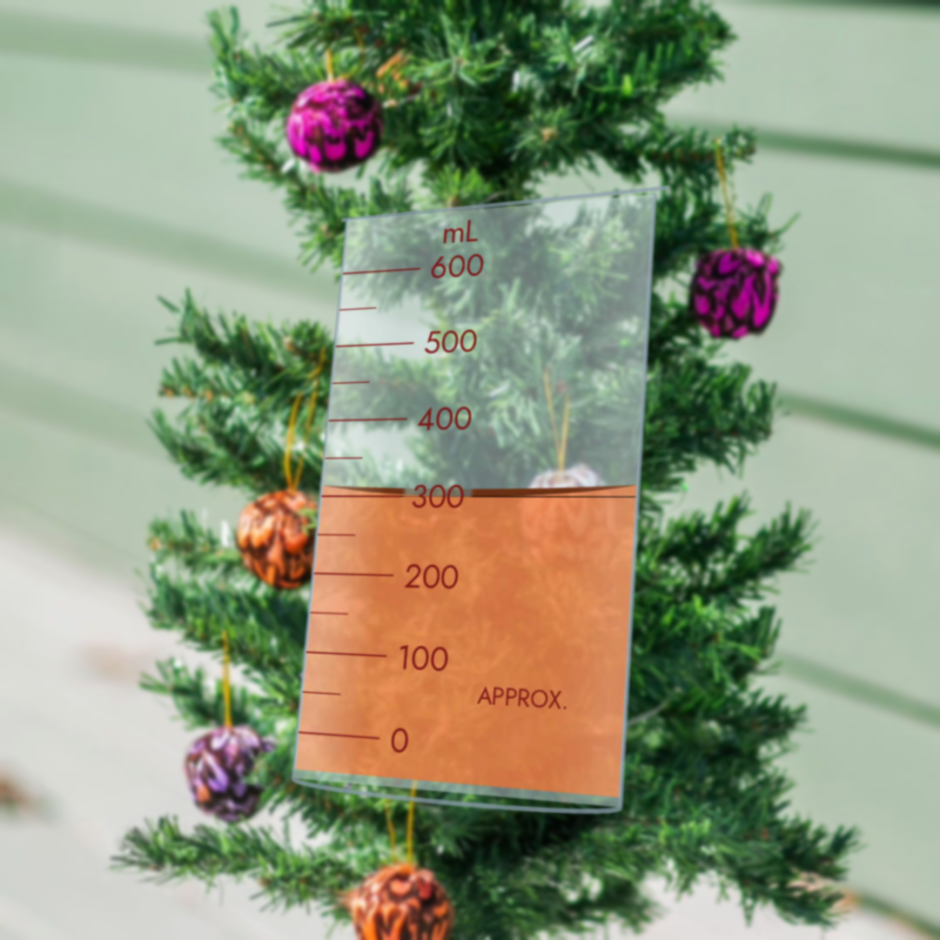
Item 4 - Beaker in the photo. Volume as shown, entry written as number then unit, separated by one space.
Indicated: 300 mL
